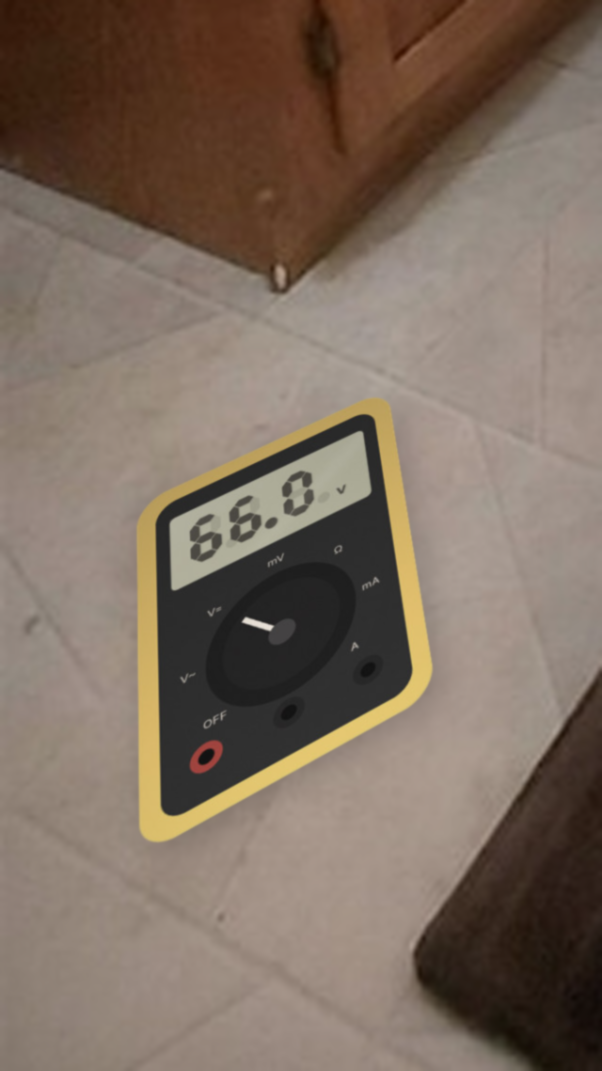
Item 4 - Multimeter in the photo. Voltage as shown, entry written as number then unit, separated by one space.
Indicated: 66.0 V
